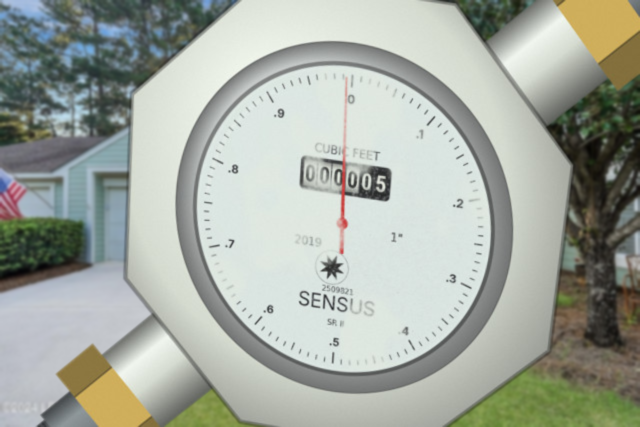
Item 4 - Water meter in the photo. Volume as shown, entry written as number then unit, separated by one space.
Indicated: 4.99 ft³
